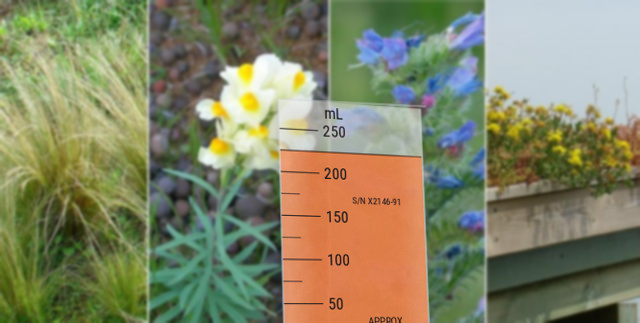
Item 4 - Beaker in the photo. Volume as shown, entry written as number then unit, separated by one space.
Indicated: 225 mL
